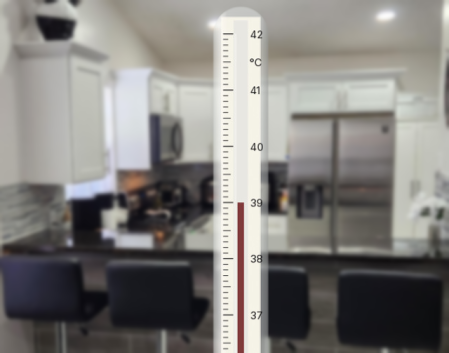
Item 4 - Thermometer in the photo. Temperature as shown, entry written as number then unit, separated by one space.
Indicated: 39 °C
